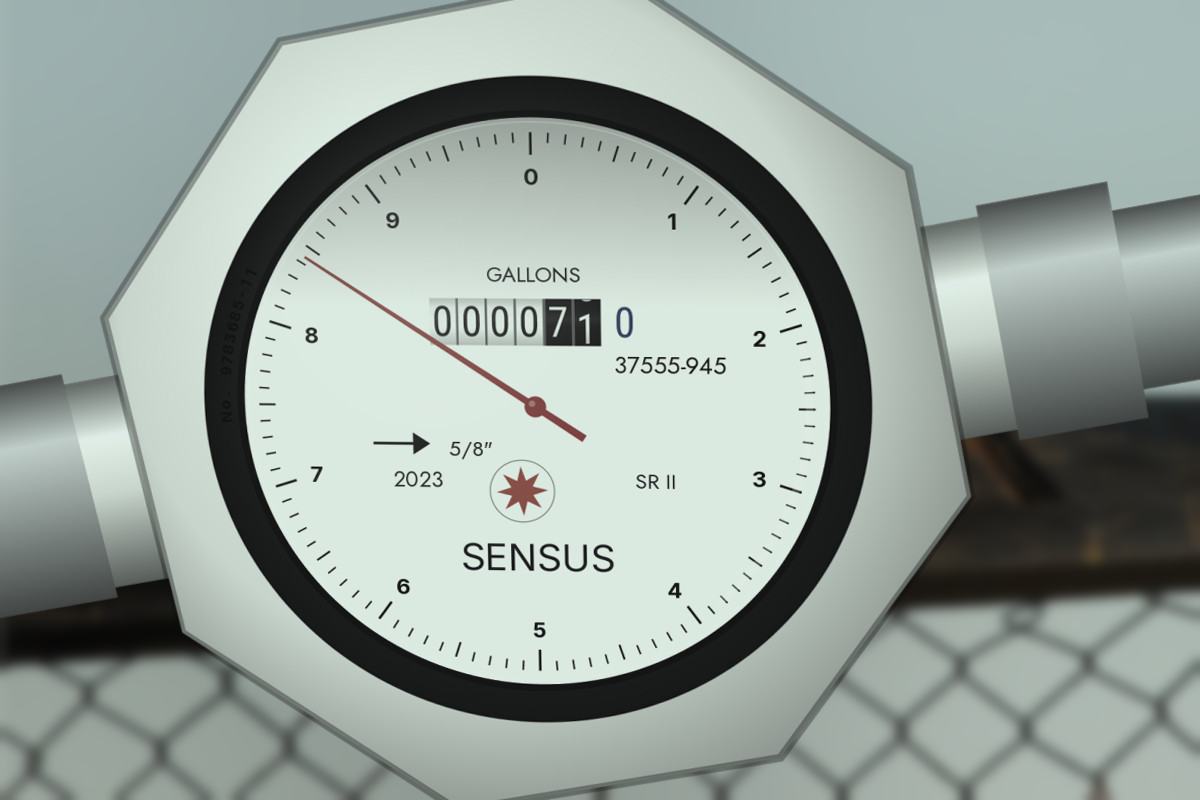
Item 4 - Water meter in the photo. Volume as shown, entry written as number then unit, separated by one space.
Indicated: 708.4 gal
